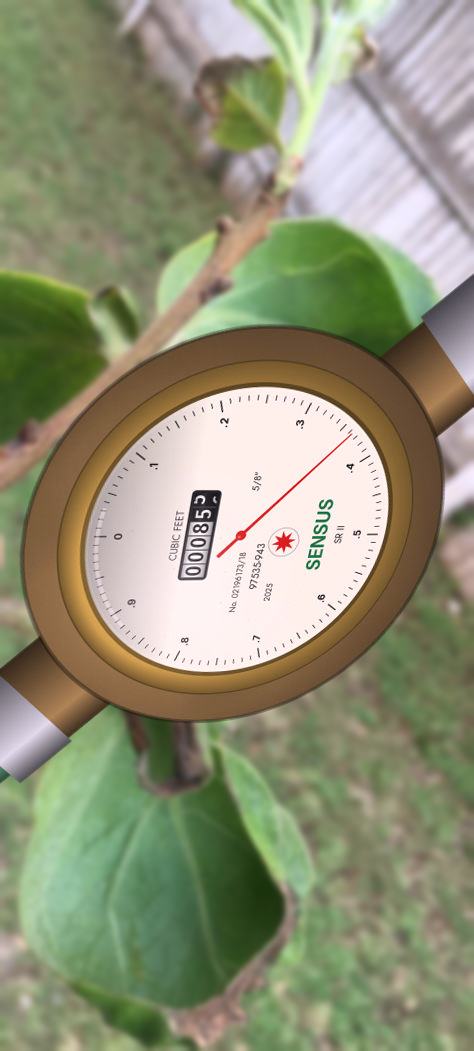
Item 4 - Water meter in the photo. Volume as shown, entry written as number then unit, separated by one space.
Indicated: 855.36 ft³
